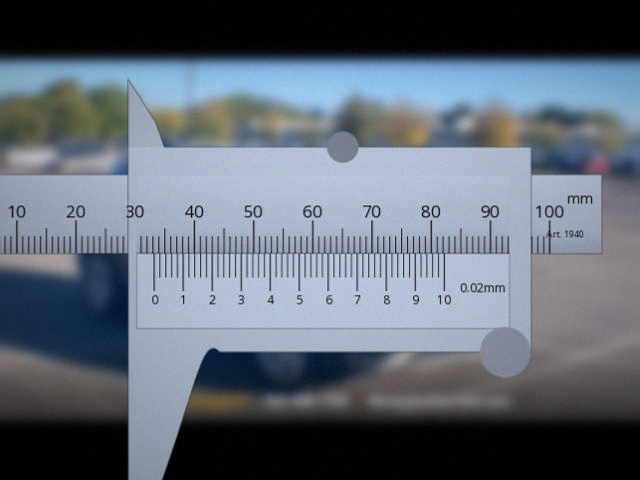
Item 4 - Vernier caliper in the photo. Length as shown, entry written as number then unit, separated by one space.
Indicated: 33.2 mm
